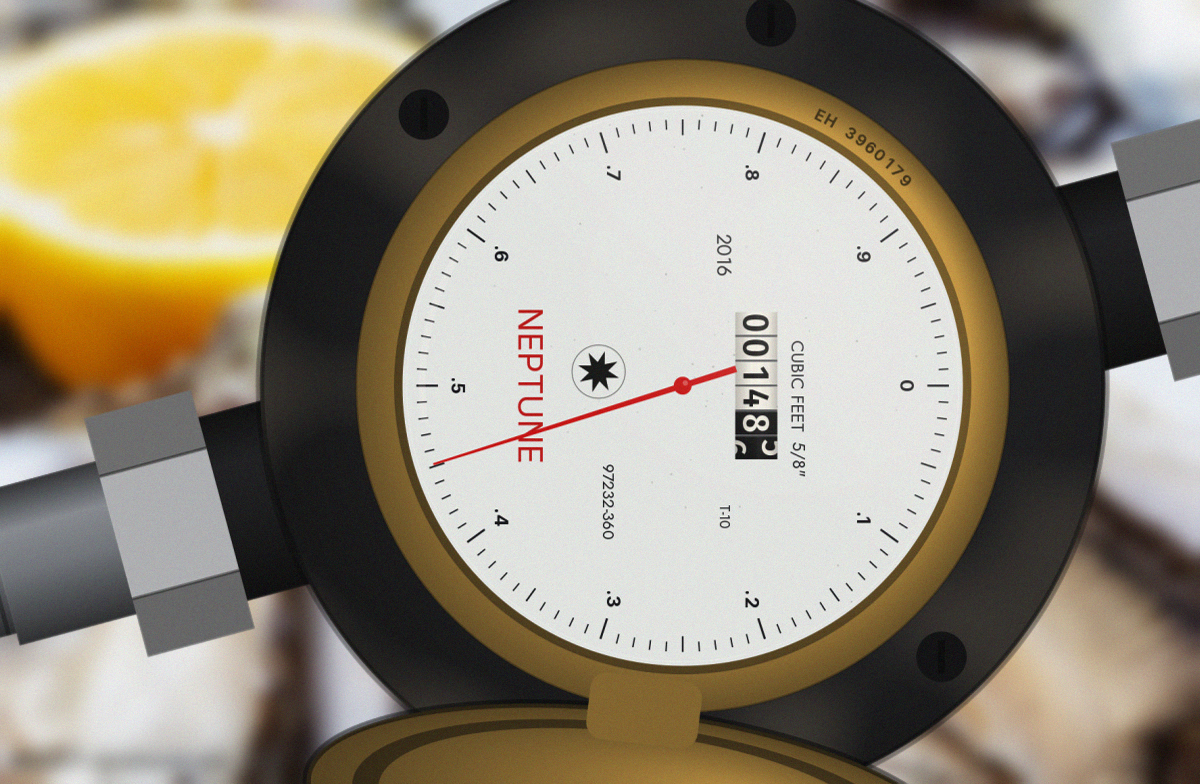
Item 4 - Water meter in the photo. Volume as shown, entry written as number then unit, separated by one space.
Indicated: 1485.45 ft³
